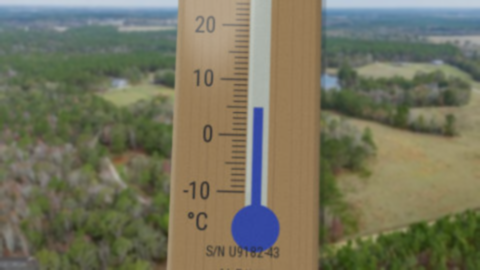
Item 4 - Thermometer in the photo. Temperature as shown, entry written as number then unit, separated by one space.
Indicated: 5 °C
